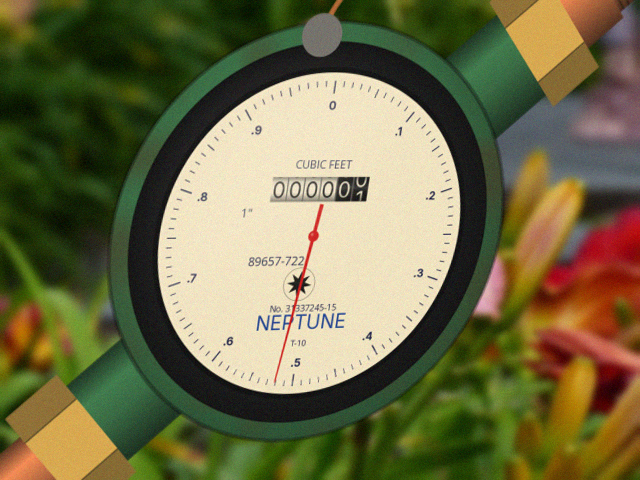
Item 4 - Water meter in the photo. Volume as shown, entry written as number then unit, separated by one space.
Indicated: 0.52 ft³
